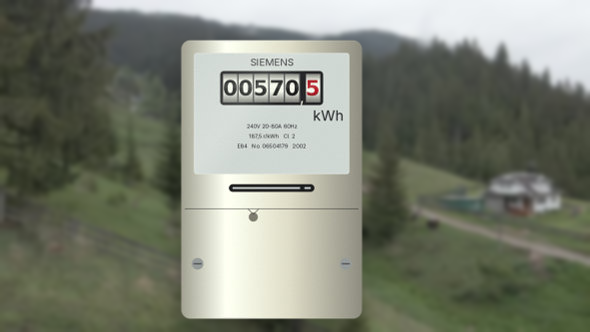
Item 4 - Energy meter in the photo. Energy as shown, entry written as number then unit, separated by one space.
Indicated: 570.5 kWh
